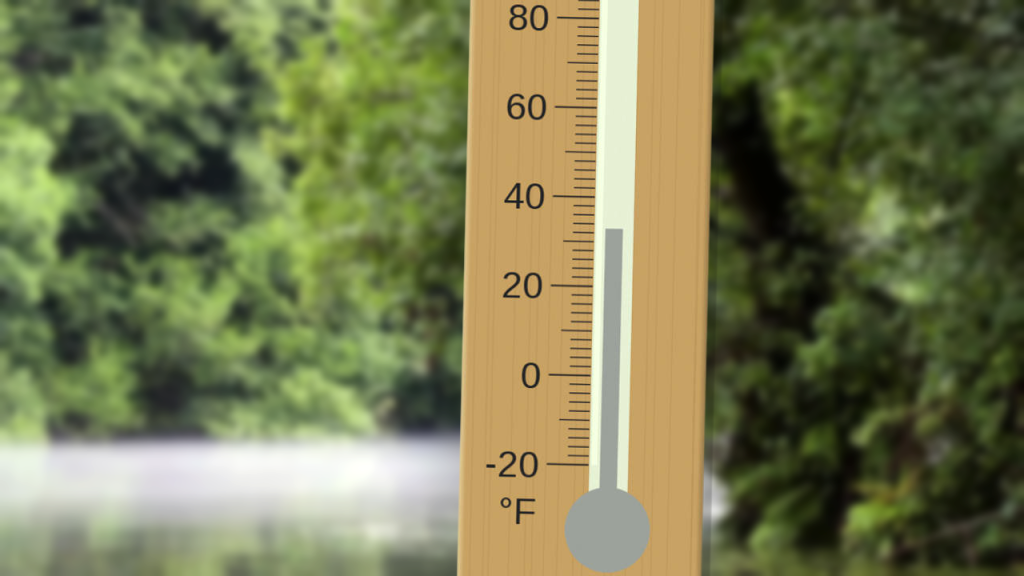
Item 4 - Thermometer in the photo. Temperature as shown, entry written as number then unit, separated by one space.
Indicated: 33 °F
